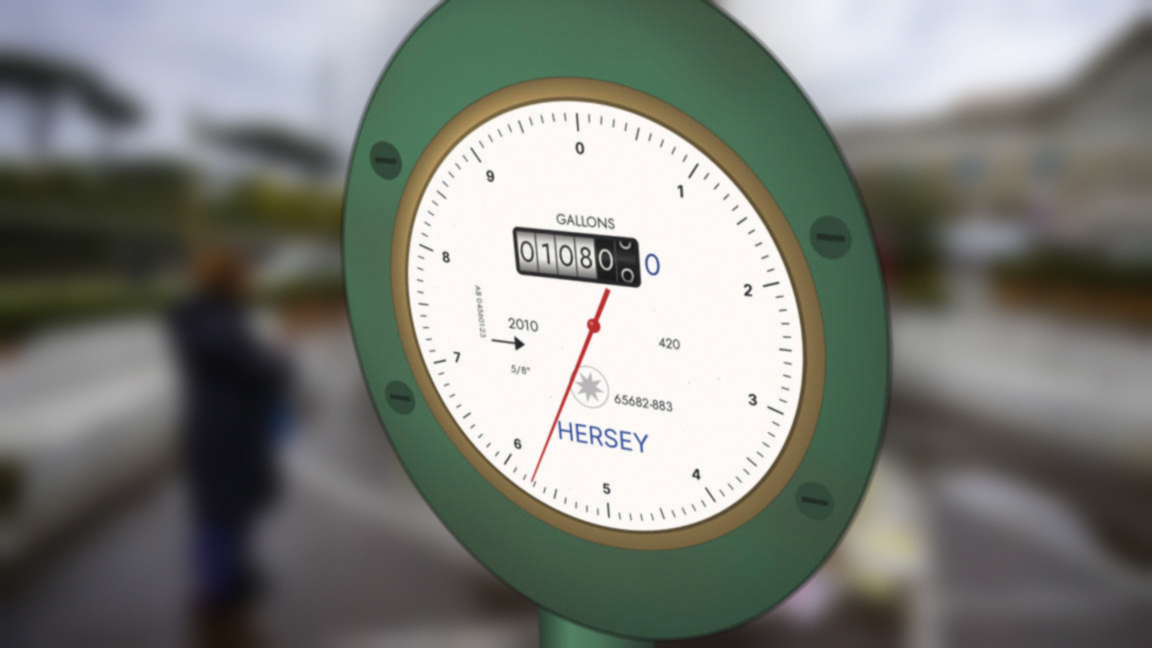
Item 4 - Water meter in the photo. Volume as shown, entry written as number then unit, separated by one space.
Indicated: 108085.7 gal
